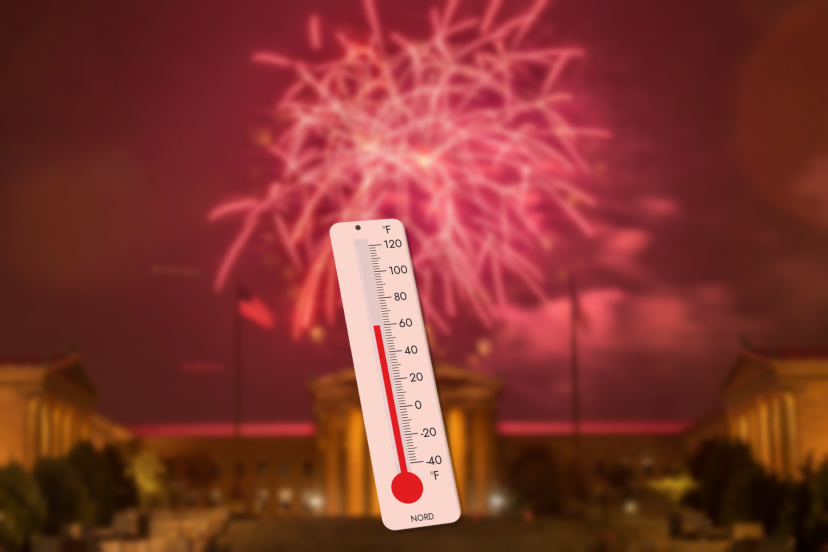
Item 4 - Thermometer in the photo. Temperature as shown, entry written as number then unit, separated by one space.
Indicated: 60 °F
